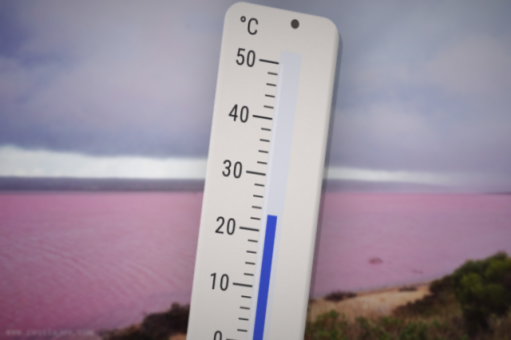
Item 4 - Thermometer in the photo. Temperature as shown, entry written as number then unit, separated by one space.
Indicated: 23 °C
